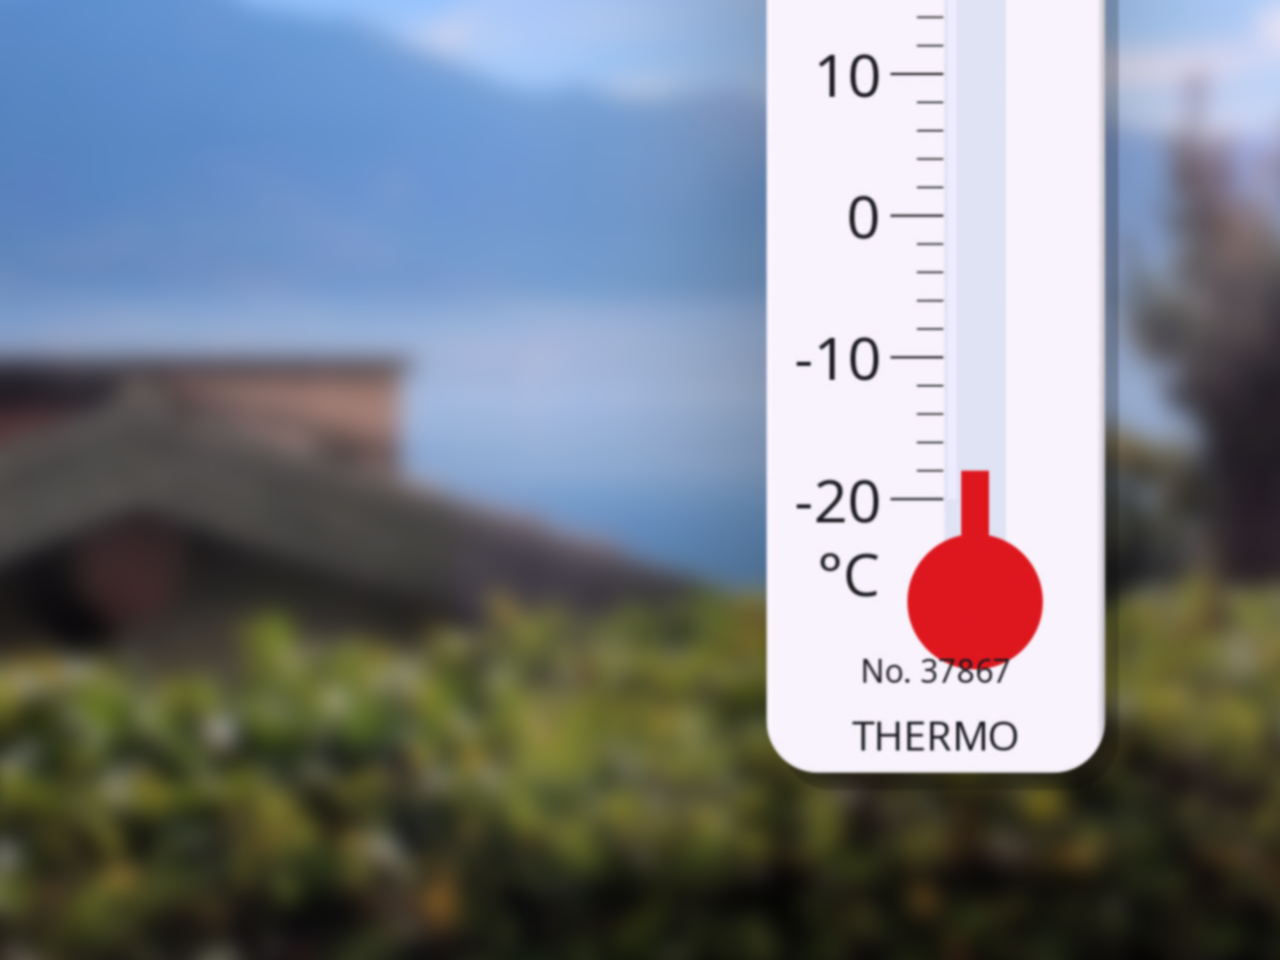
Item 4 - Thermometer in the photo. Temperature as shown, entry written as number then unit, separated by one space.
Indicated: -18 °C
